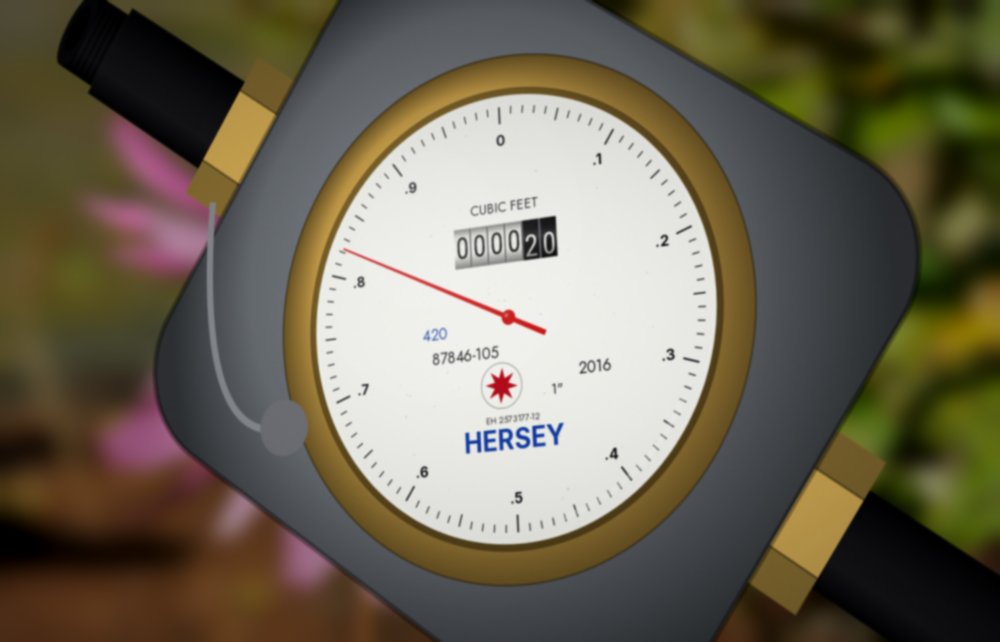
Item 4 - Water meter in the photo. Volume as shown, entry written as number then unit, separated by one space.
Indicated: 19.82 ft³
